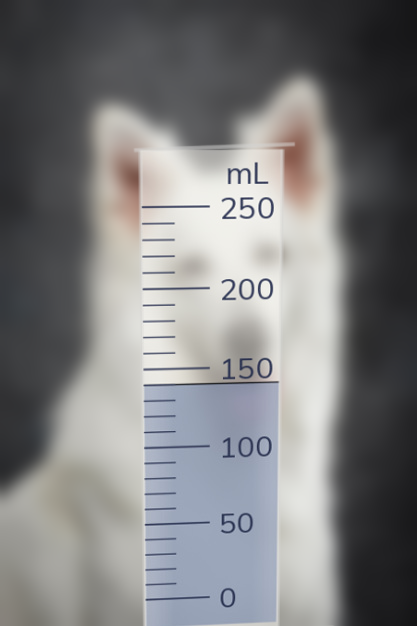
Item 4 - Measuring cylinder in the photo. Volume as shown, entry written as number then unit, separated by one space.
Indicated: 140 mL
